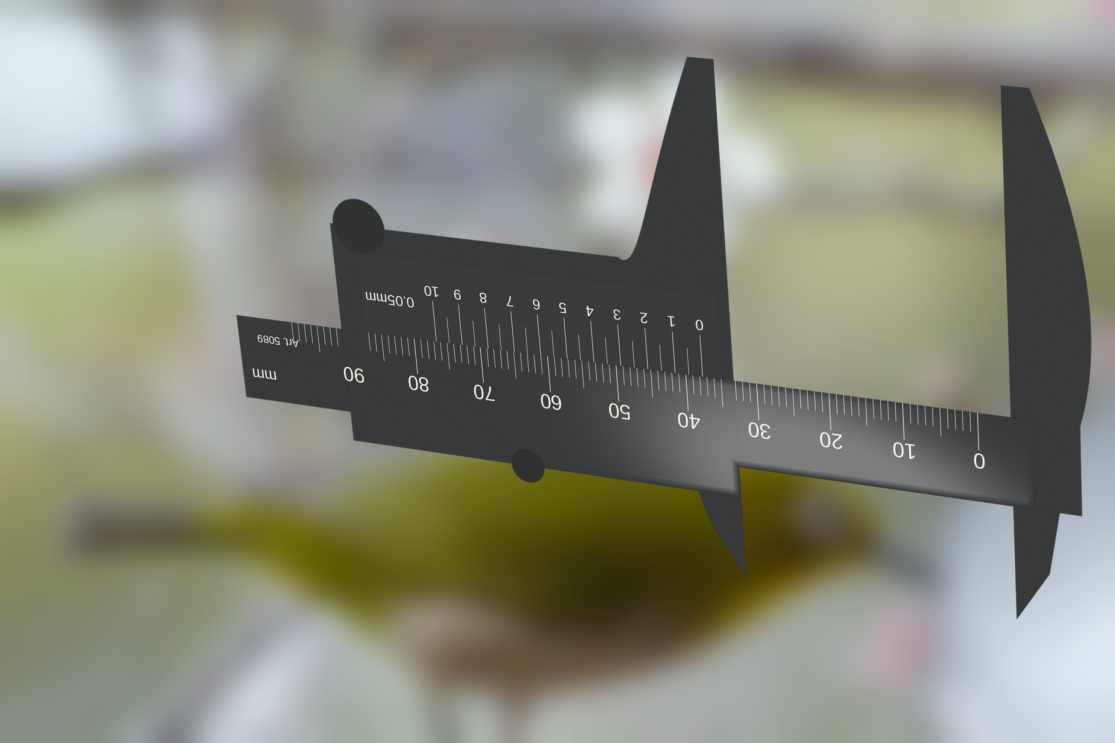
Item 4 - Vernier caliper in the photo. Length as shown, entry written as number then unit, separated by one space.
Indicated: 37.6 mm
